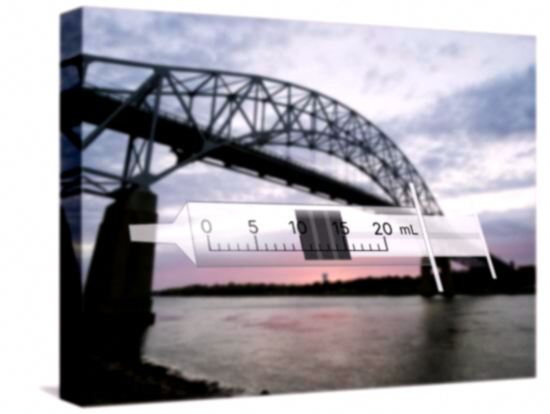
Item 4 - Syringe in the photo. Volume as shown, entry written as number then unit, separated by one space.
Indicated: 10 mL
